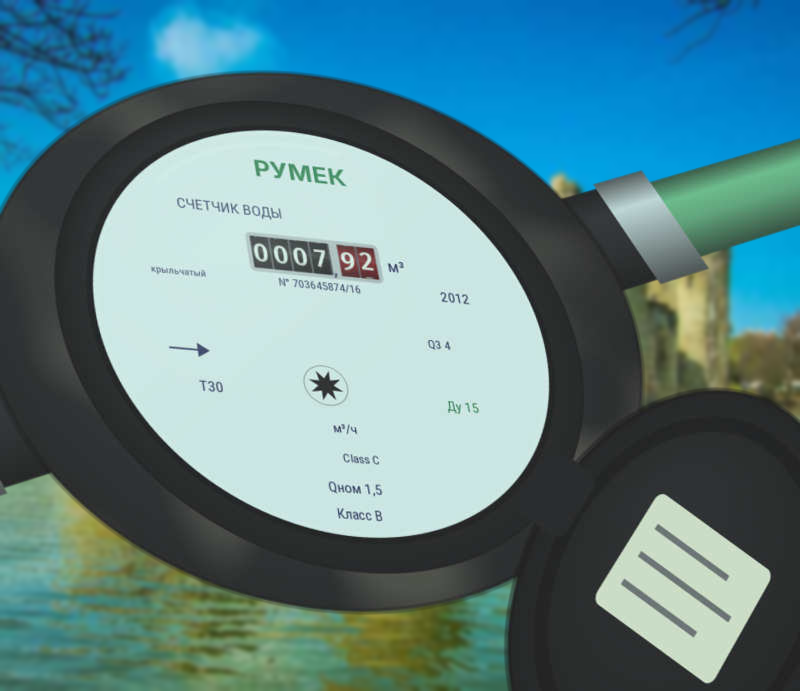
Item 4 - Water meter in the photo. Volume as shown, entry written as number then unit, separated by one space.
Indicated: 7.92 m³
